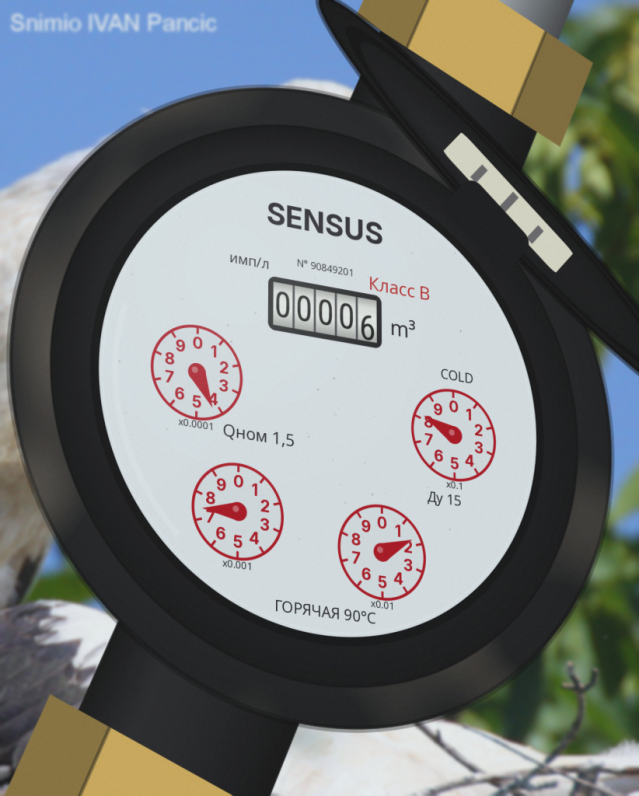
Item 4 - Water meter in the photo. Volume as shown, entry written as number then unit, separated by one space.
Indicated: 5.8174 m³
